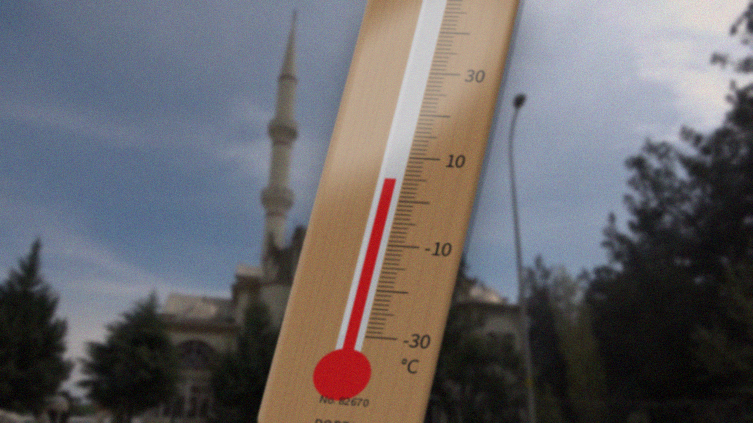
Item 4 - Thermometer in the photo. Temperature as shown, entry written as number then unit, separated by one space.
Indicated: 5 °C
